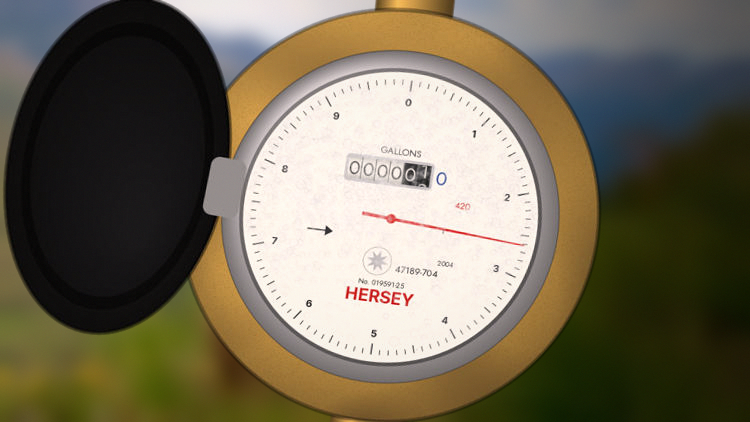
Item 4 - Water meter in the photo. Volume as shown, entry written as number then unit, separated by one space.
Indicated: 12.6 gal
